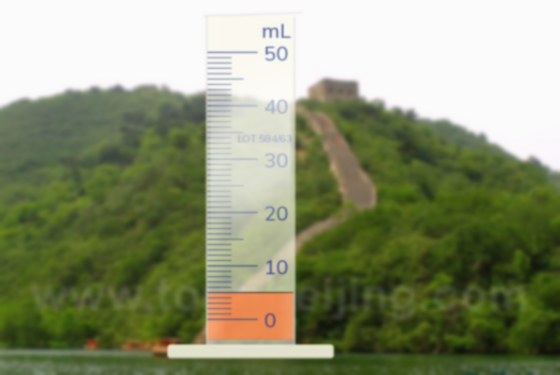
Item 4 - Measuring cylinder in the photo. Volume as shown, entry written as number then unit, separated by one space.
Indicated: 5 mL
